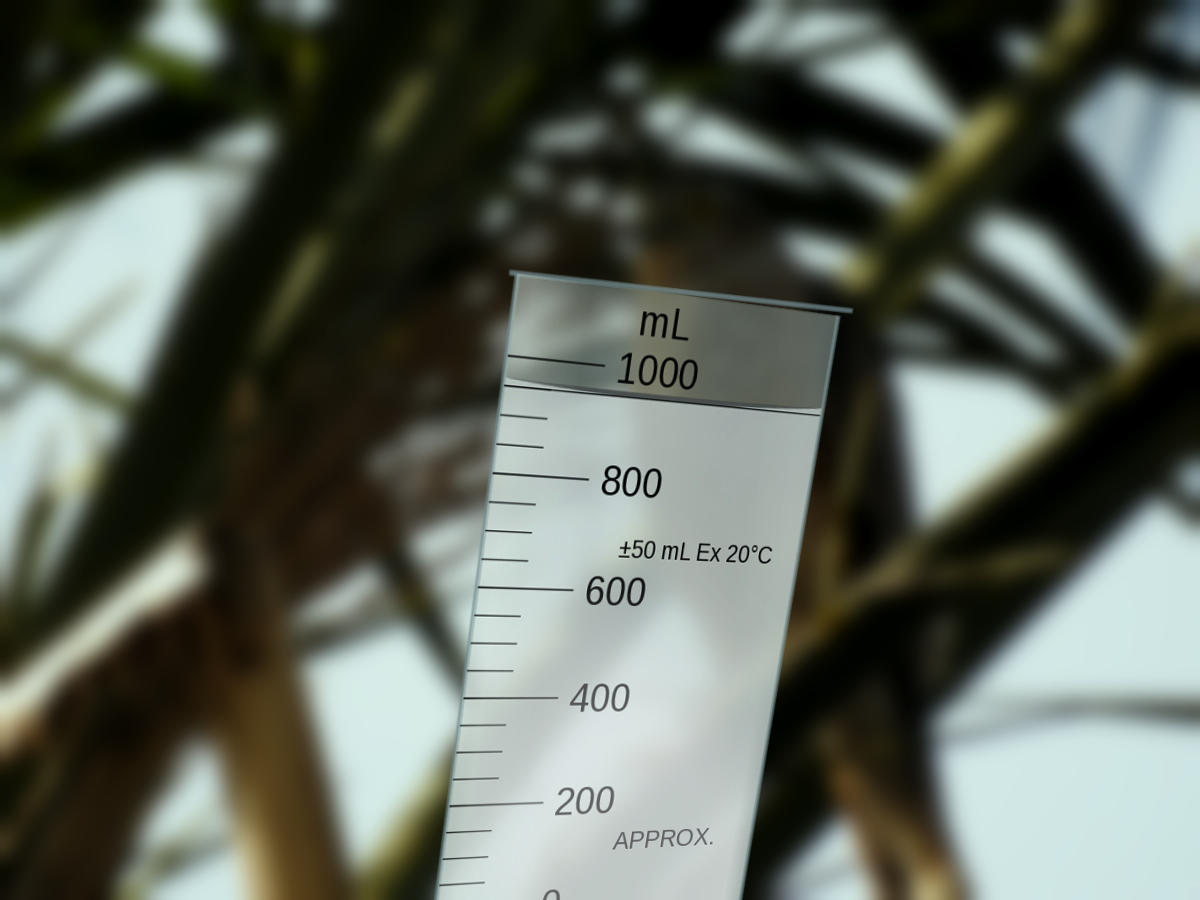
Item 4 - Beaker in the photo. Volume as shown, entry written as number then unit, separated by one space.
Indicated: 950 mL
